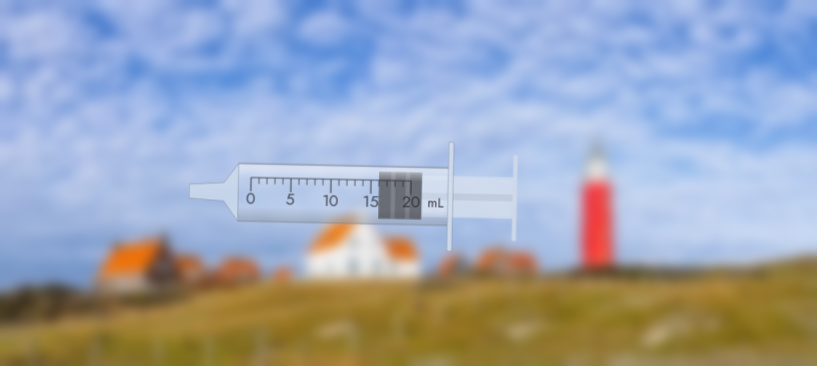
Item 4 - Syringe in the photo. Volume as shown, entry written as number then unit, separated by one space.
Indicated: 16 mL
